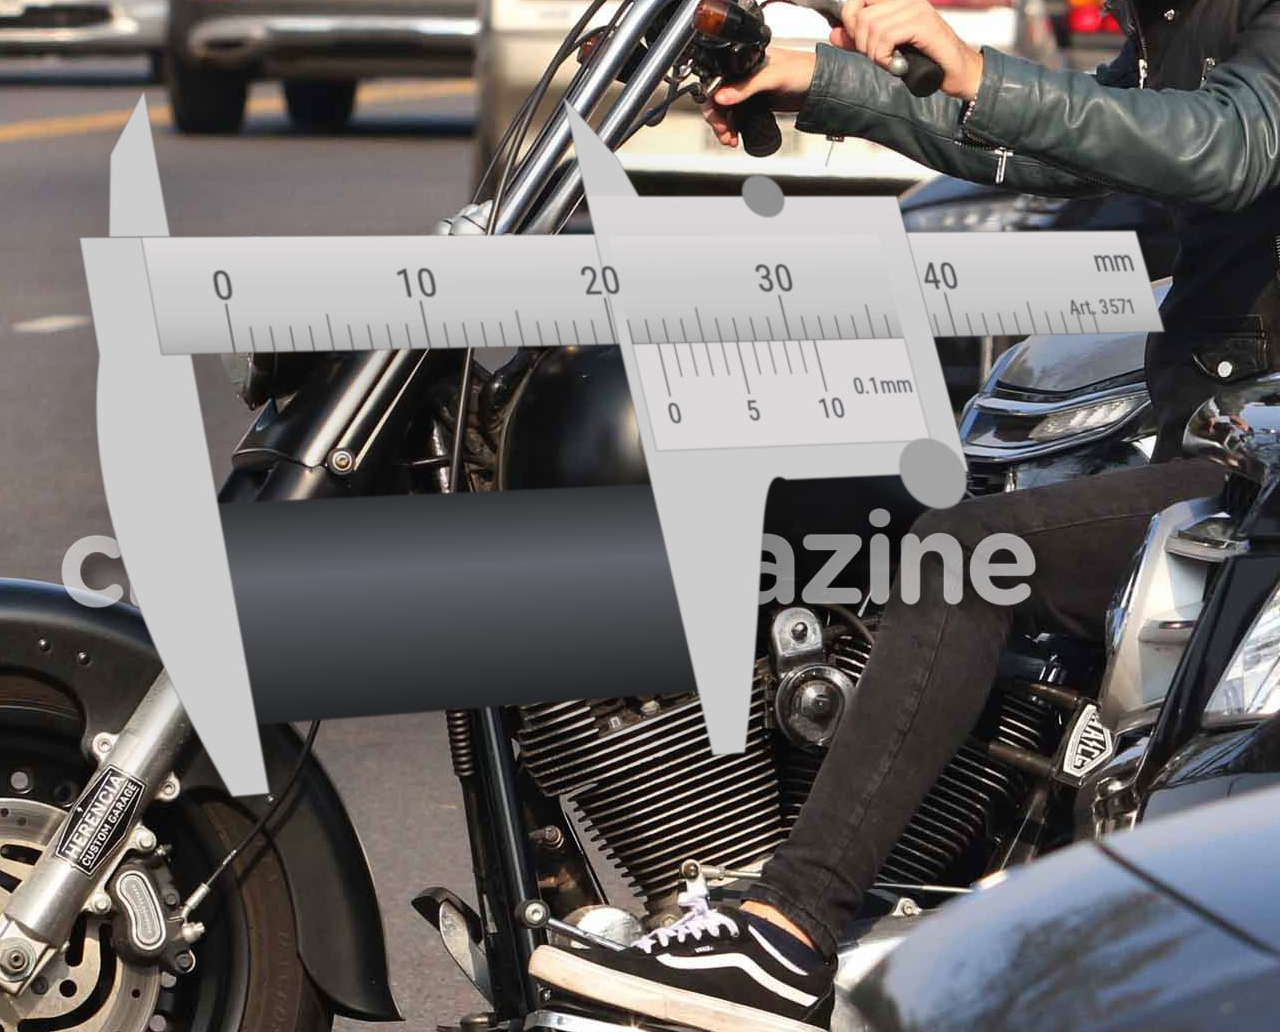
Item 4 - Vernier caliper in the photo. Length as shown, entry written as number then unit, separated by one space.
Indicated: 22.4 mm
